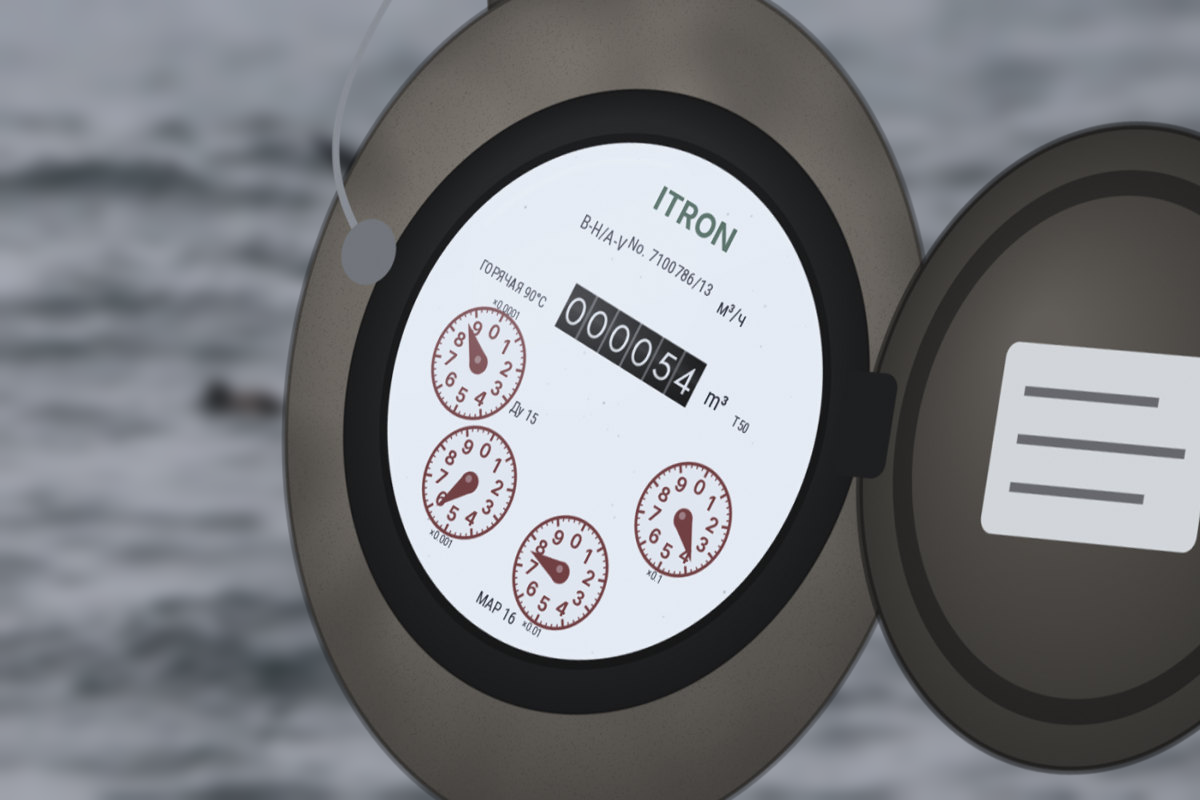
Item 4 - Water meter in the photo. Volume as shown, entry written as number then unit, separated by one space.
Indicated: 54.3758 m³
